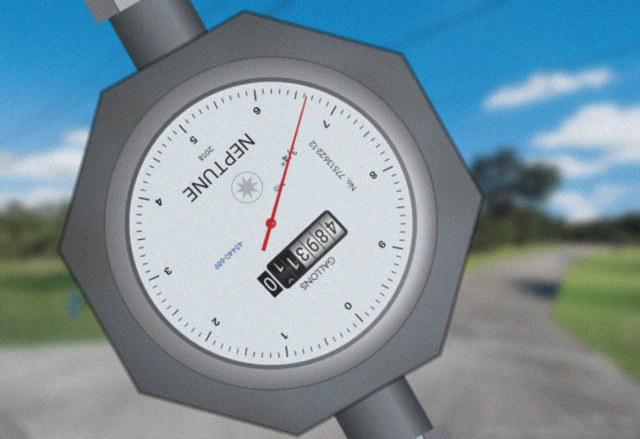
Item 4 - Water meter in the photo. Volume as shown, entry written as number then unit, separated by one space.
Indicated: 4893106.6 gal
